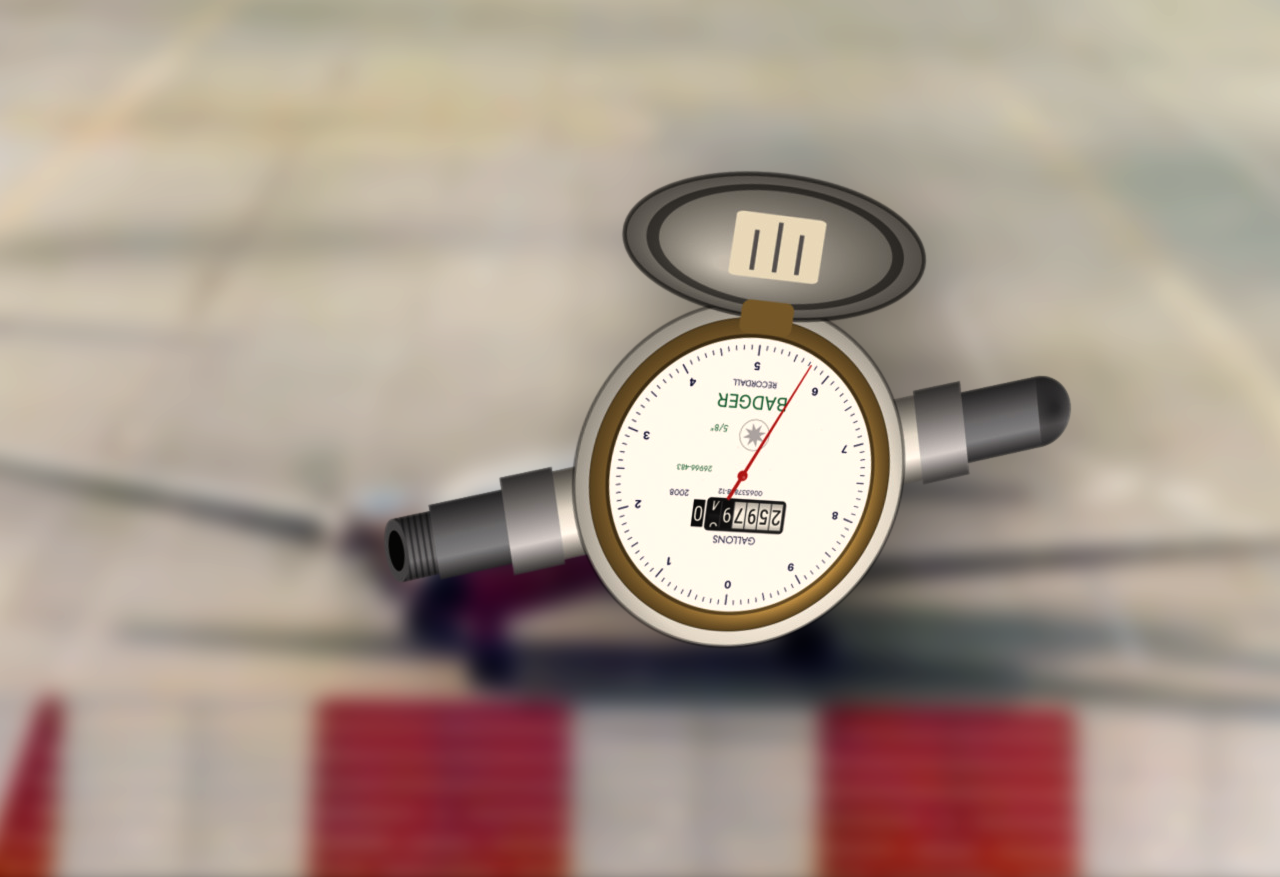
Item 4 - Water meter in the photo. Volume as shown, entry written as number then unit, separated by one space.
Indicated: 2597935.7 gal
